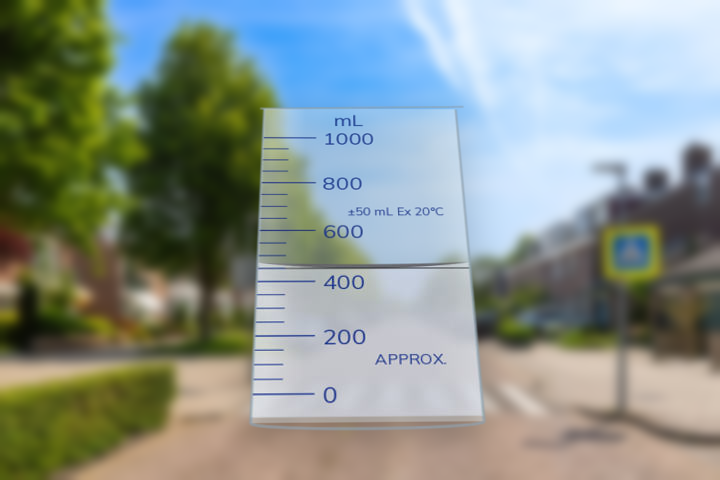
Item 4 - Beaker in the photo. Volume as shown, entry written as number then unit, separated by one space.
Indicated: 450 mL
